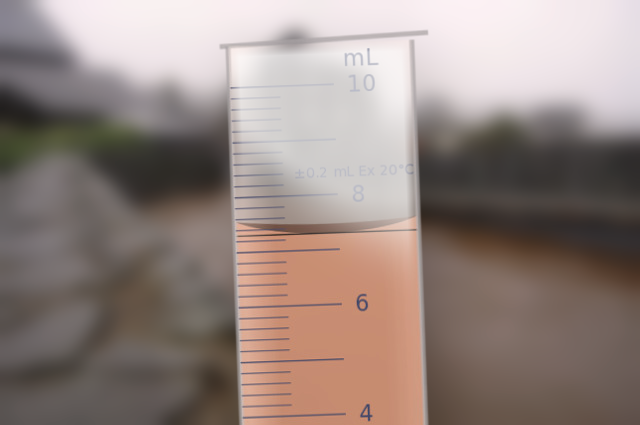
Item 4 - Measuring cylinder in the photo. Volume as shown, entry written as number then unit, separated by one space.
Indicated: 7.3 mL
